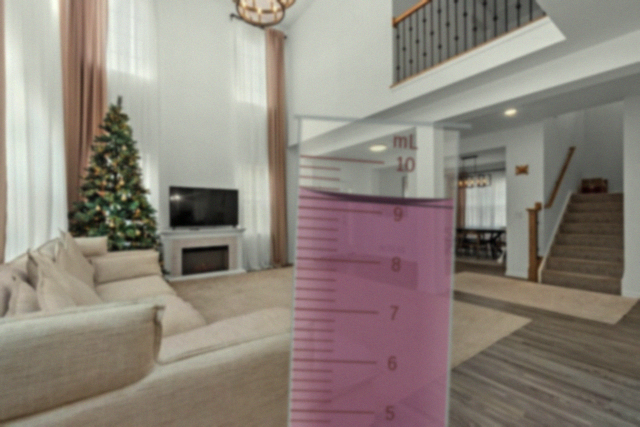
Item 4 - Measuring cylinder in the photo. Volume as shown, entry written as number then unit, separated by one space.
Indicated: 9.2 mL
